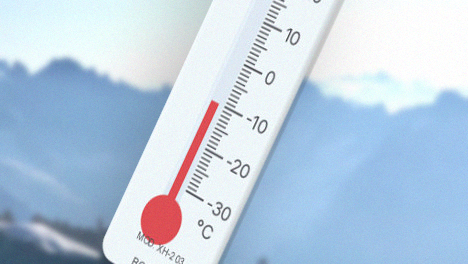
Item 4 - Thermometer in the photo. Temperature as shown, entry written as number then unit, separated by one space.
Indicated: -10 °C
